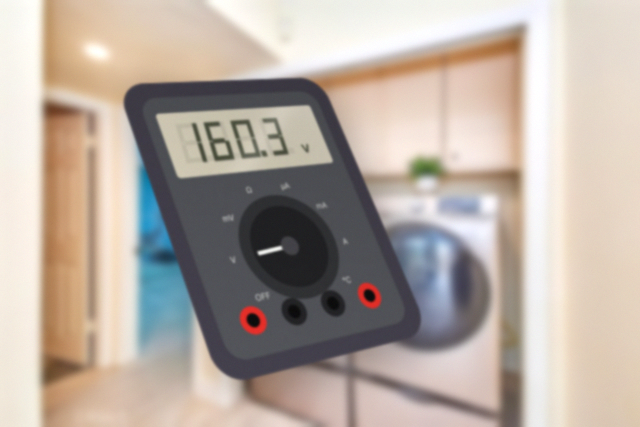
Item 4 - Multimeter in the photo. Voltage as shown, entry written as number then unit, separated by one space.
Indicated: 160.3 V
